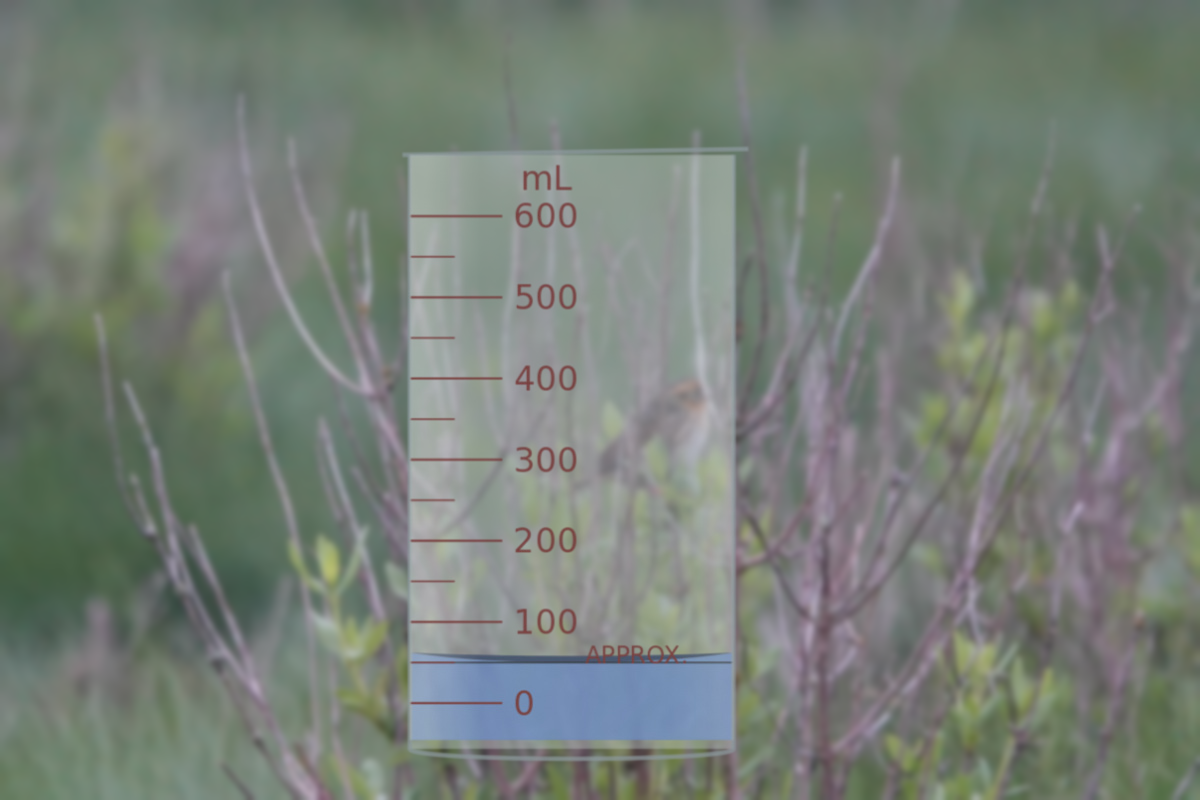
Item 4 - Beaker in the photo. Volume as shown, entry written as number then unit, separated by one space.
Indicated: 50 mL
